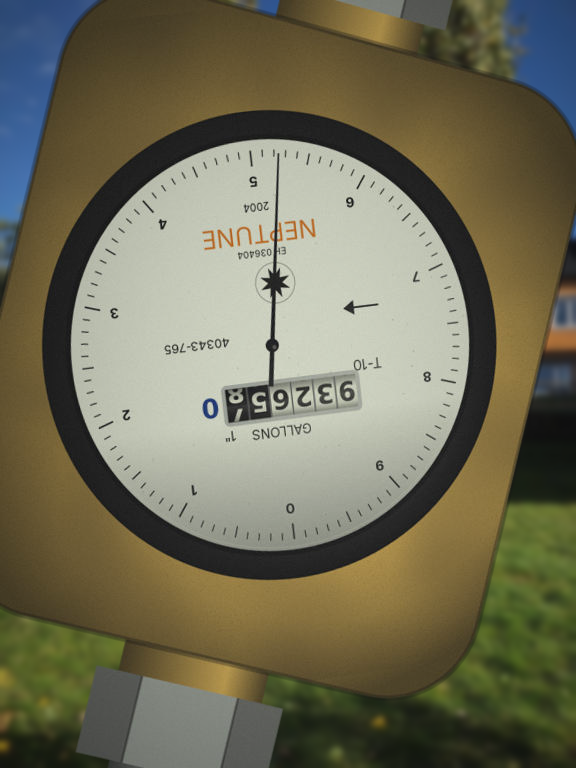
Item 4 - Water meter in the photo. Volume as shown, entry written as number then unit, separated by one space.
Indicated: 9326575.2 gal
